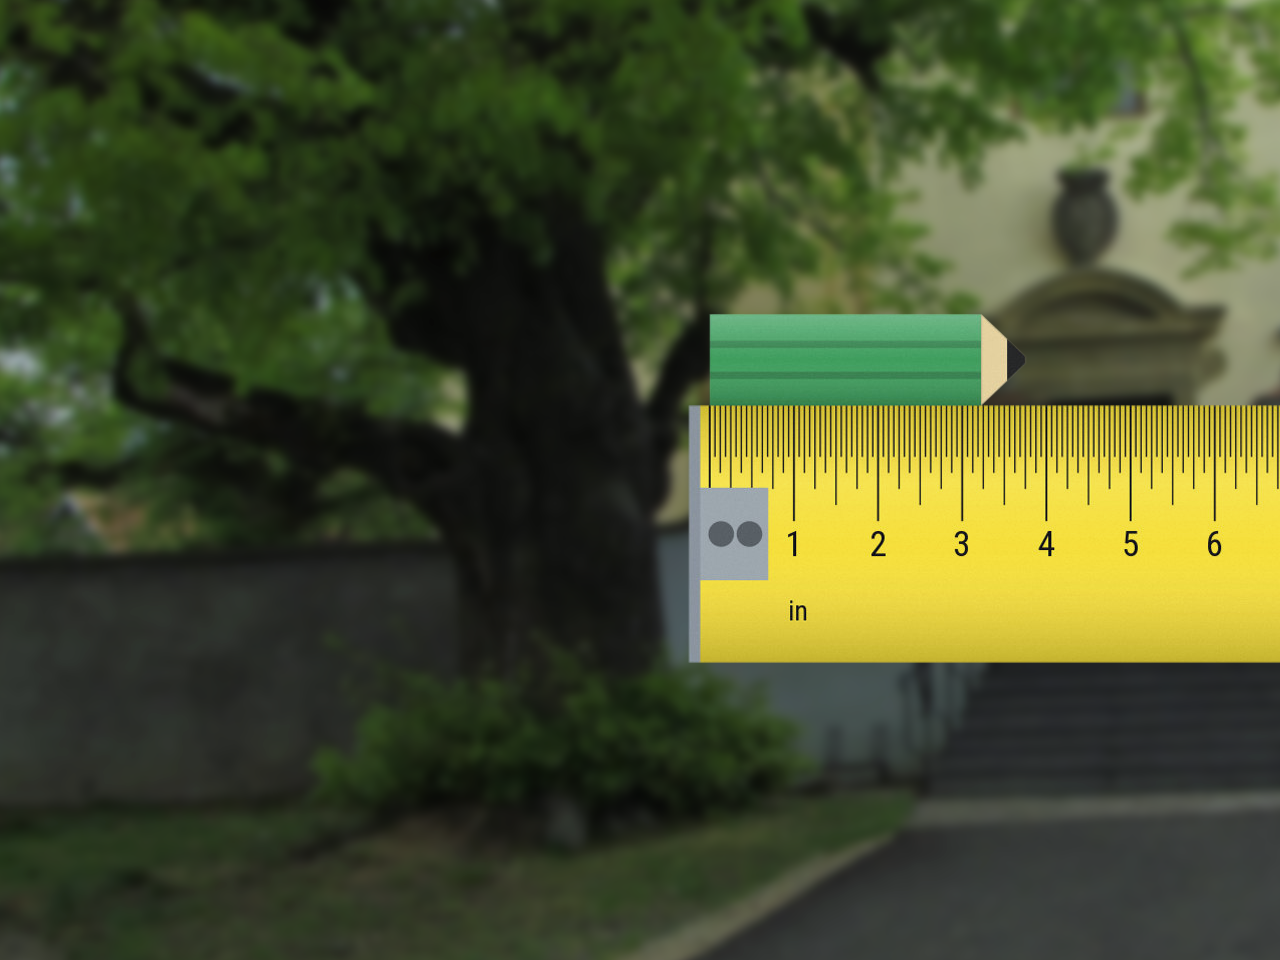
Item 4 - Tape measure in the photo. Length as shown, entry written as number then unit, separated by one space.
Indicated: 3.75 in
